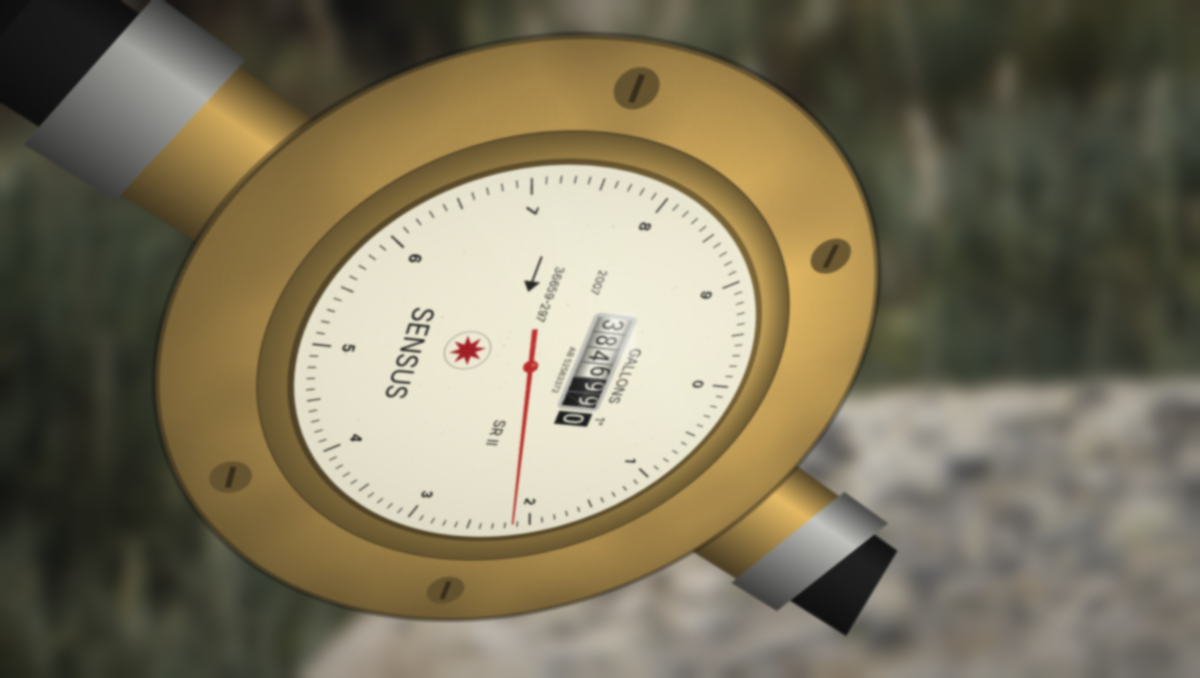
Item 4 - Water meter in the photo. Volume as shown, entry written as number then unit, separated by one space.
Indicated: 3846992.1 gal
